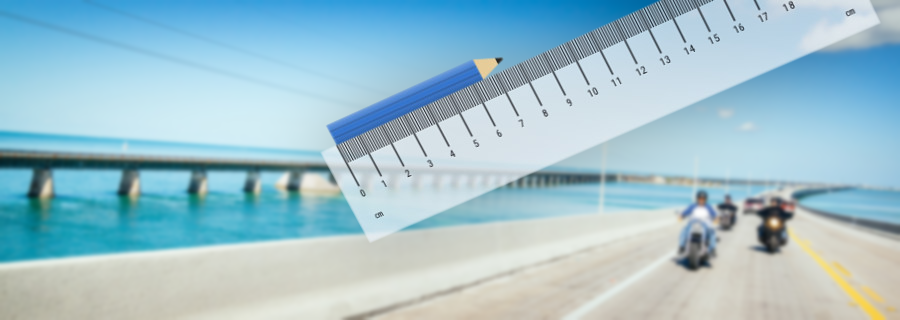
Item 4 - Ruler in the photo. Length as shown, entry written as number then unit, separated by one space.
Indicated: 7.5 cm
